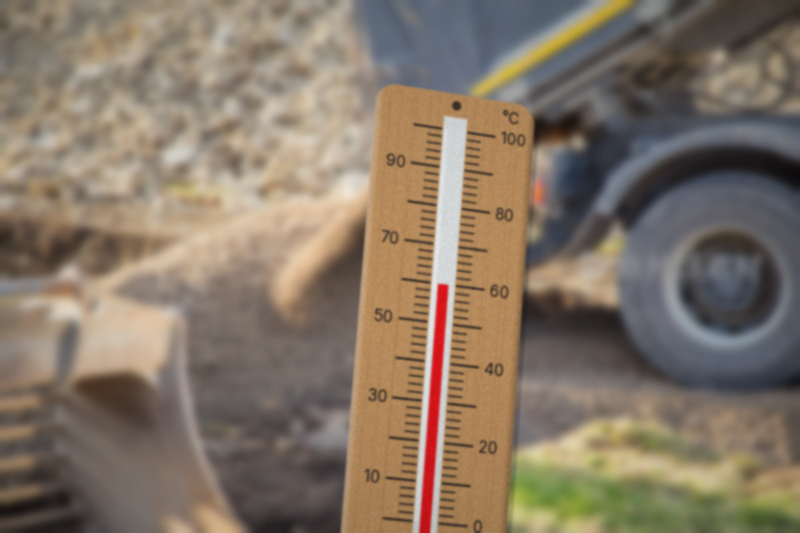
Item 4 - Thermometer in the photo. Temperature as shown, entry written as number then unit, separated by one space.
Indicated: 60 °C
